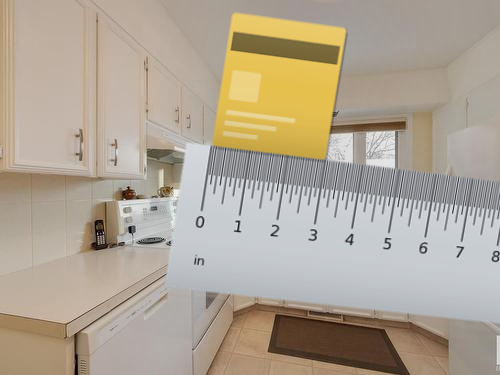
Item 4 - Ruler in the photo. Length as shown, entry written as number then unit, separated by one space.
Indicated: 3 in
